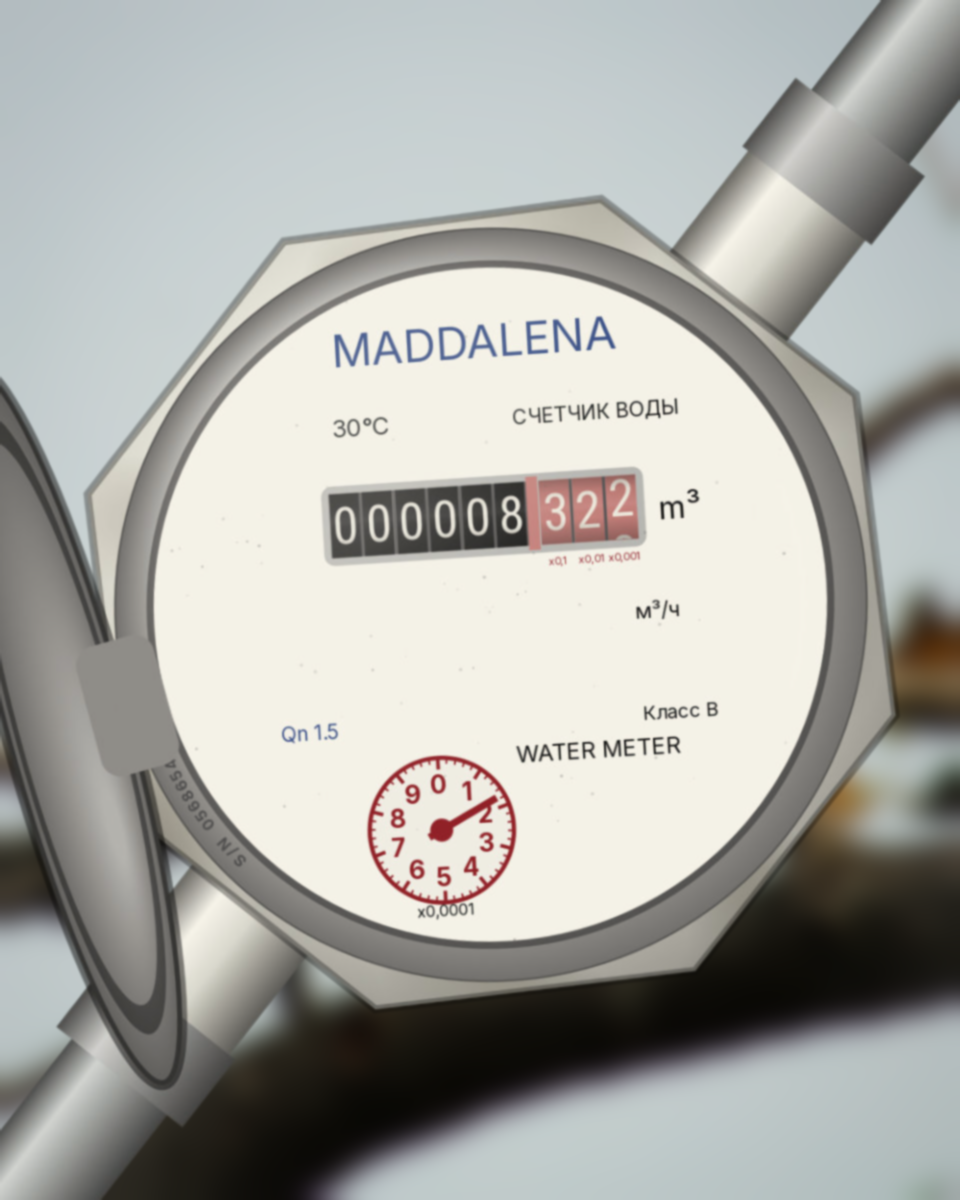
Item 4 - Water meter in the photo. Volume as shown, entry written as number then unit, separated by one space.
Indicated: 8.3221 m³
